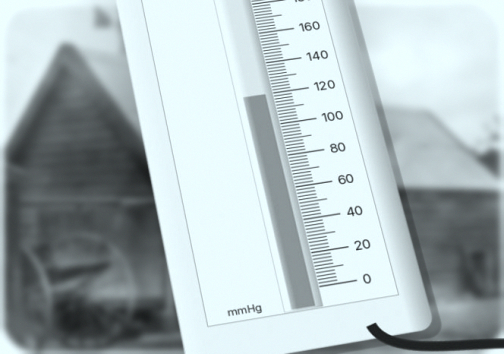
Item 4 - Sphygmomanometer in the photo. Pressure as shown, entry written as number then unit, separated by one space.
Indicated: 120 mmHg
